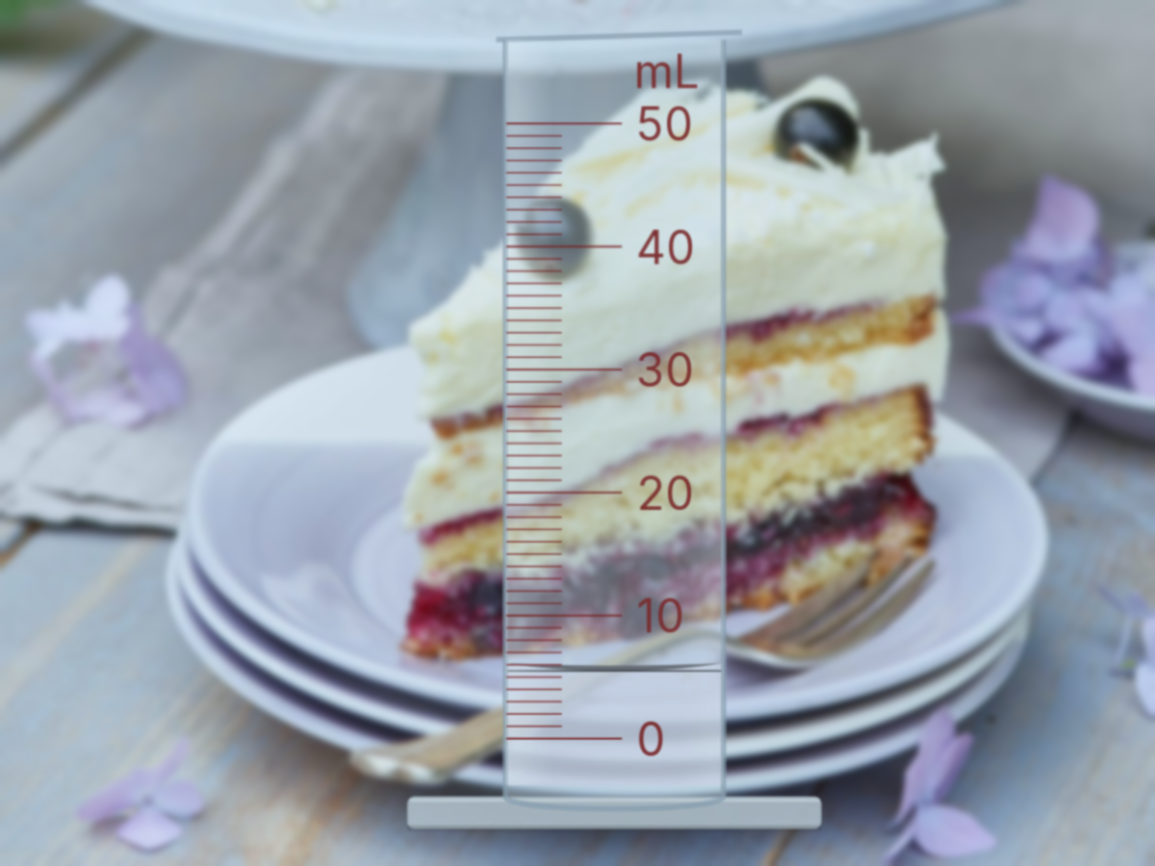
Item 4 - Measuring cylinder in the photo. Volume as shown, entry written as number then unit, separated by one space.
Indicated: 5.5 mL
